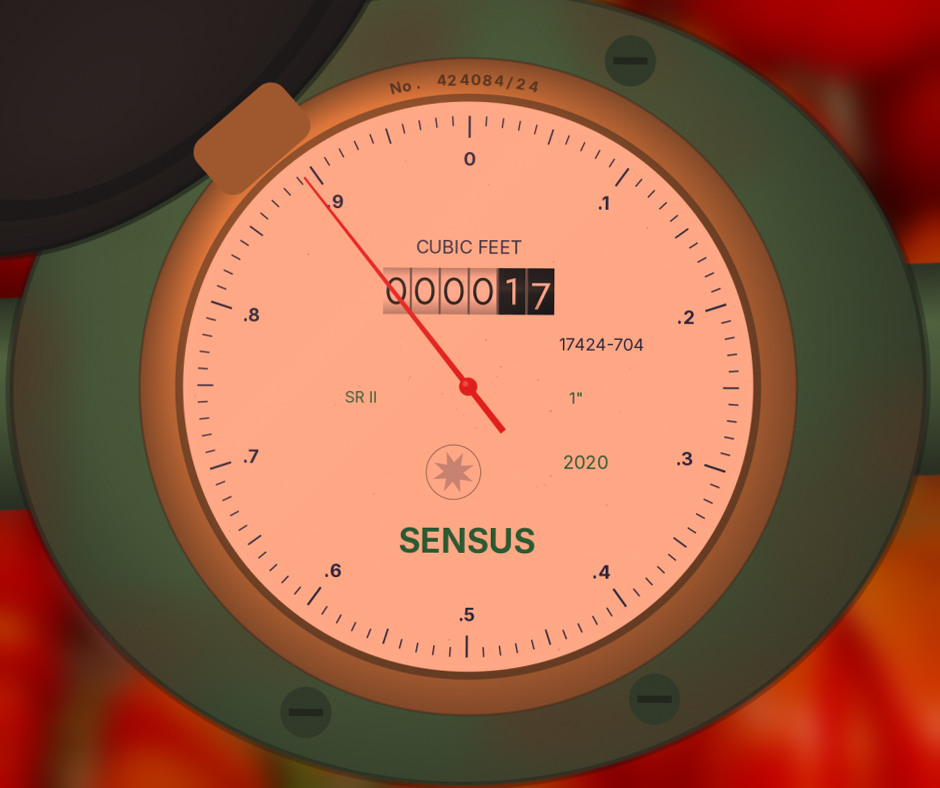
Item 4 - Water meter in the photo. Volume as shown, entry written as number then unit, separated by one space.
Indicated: 16.89 ft³
